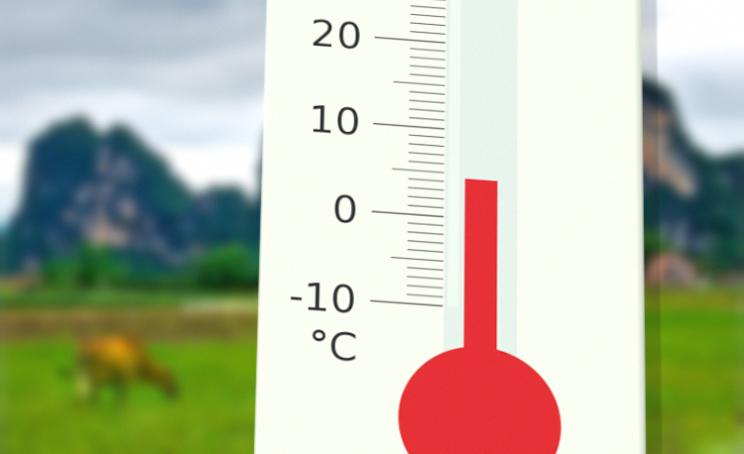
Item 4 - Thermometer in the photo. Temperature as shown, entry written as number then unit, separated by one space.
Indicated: 4.5 °C
